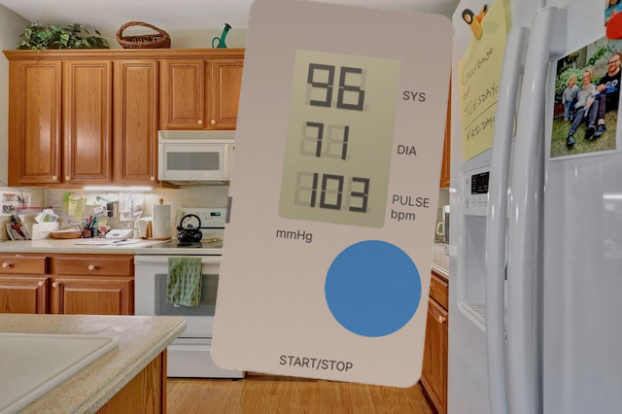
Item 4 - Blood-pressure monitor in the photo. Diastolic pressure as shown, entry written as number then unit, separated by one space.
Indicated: 71 mmHg
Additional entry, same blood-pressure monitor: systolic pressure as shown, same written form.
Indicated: 96 mmHg
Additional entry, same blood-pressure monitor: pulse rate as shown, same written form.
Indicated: 103 bpm
